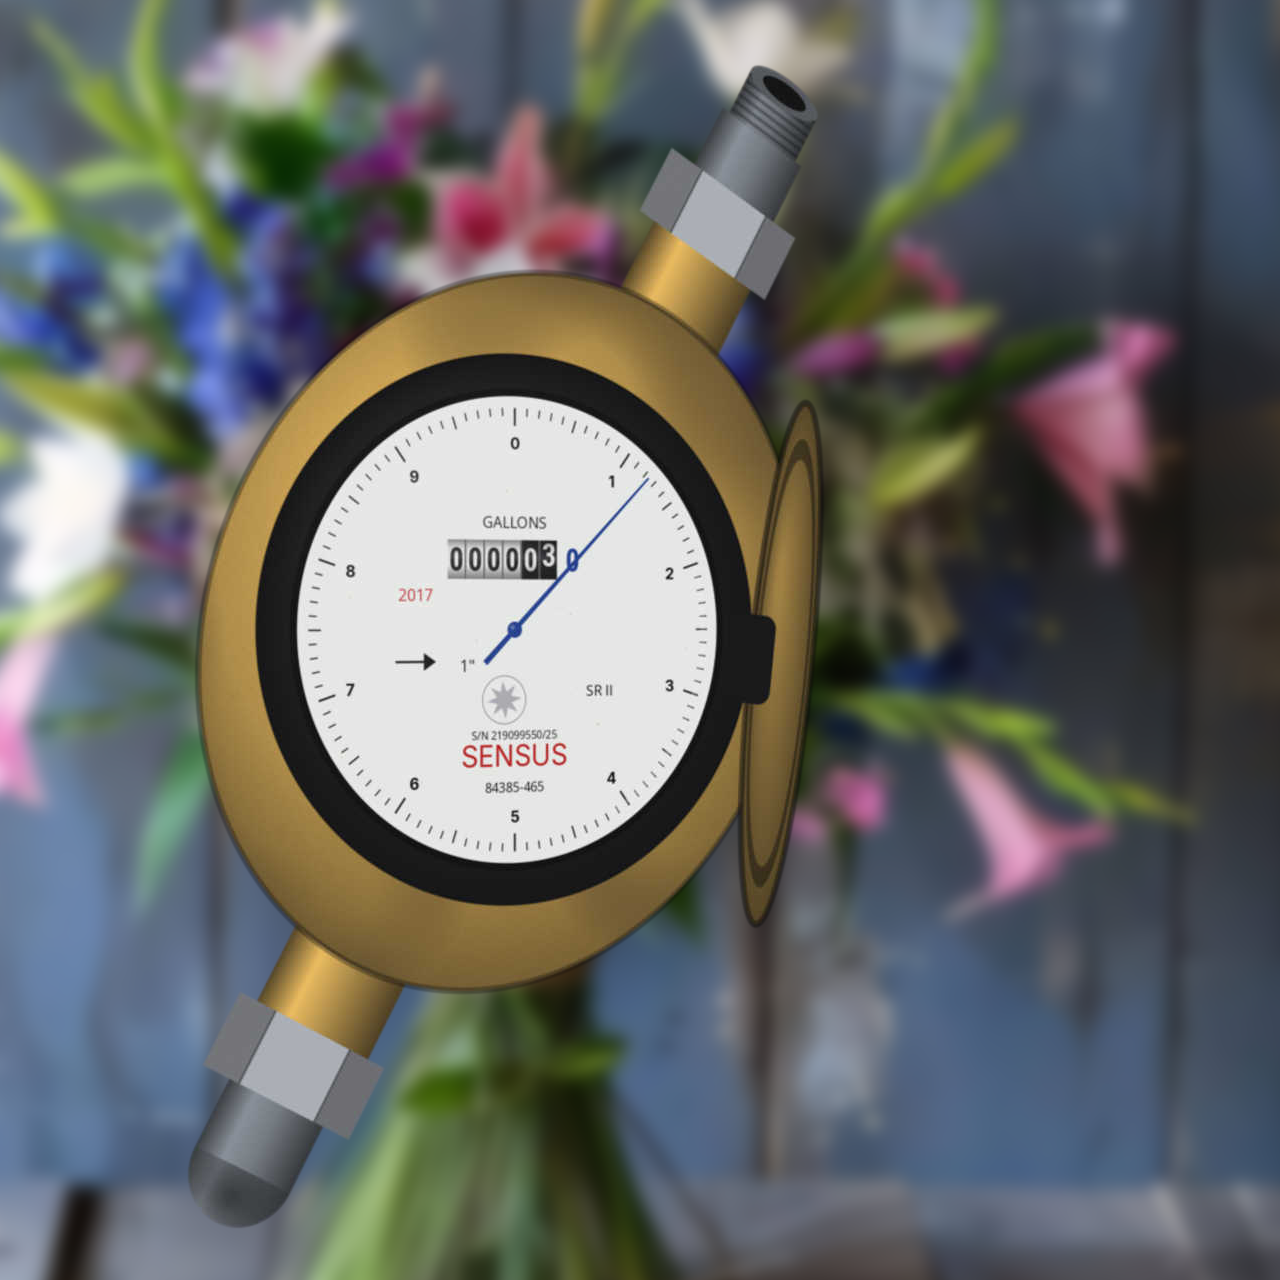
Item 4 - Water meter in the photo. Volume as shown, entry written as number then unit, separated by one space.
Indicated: 31.2 gal
